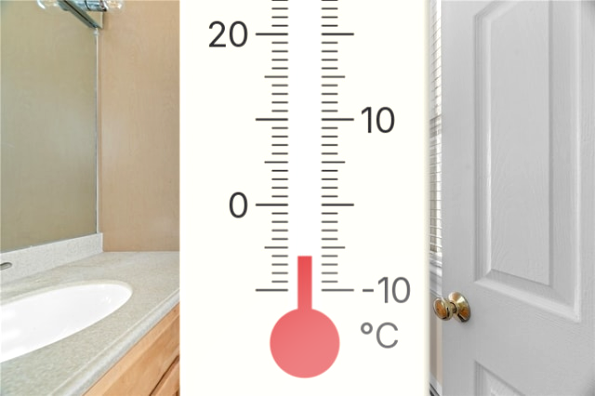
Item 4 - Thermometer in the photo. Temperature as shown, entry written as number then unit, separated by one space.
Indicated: -6 °C
